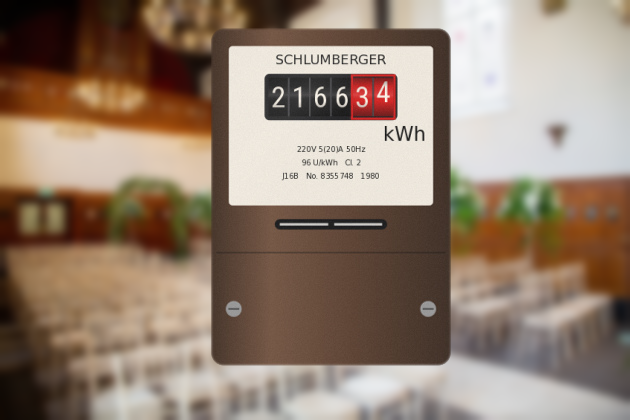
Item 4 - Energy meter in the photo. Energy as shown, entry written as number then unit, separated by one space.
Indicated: 2166.34 kWh
